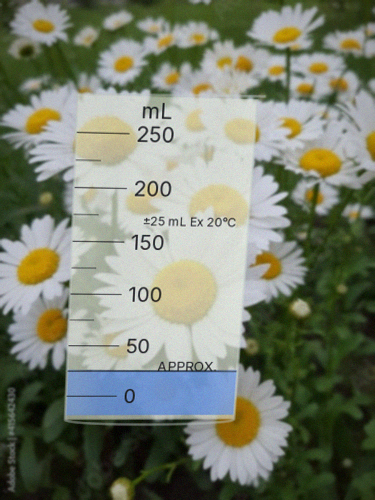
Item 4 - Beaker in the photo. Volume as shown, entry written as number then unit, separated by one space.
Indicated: 25 mL
